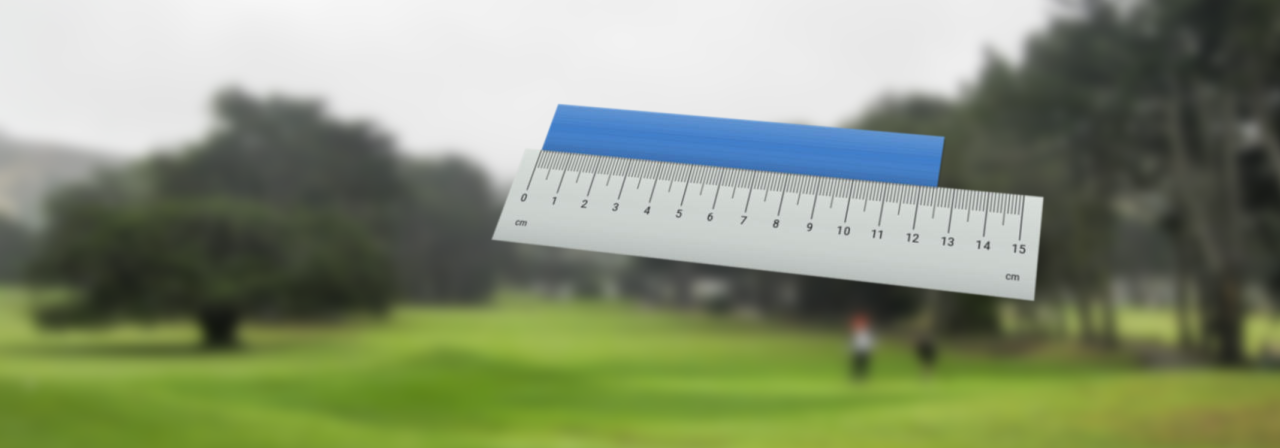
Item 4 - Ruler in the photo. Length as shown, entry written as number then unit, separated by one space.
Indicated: 12.5 cm
